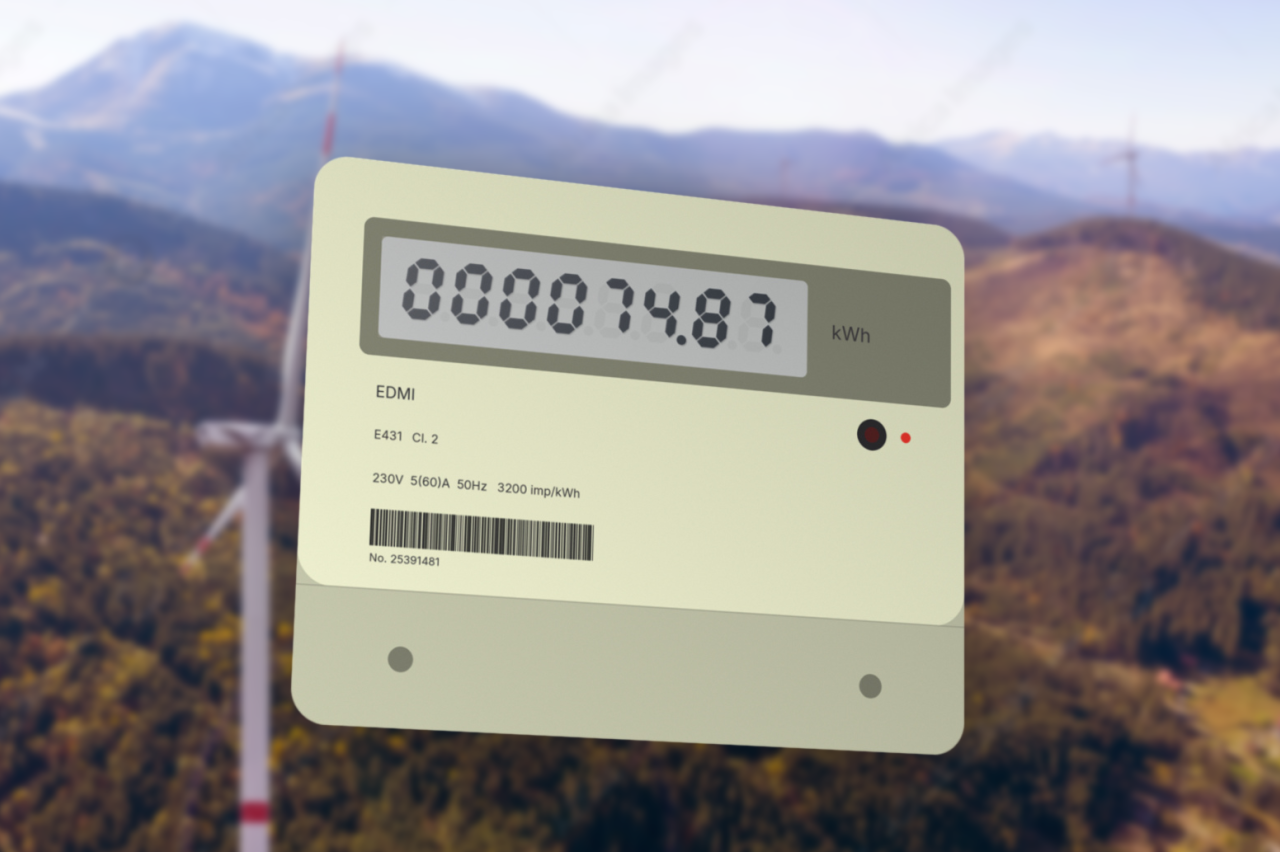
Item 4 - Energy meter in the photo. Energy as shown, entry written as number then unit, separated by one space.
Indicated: 74.87 kWh
